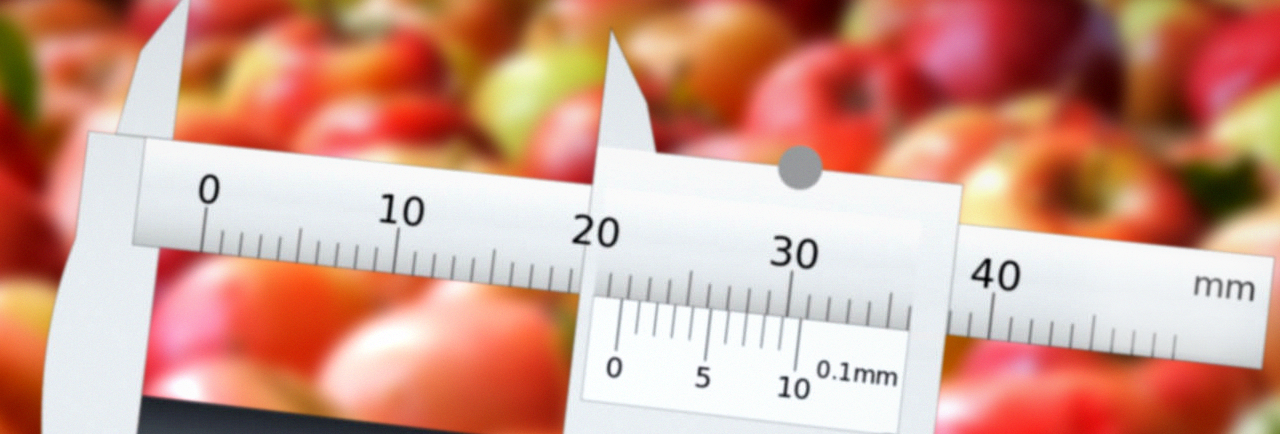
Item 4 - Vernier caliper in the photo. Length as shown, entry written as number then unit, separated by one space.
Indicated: 21.7 mm
